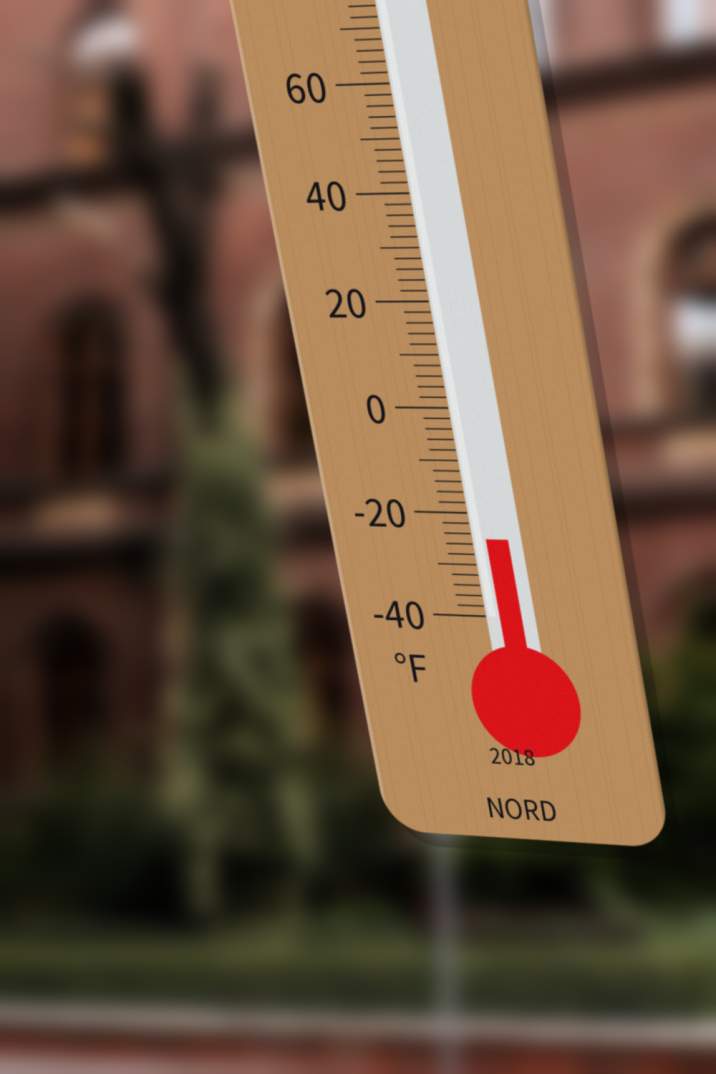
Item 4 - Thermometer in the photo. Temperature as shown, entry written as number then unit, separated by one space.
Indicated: -25 °F
